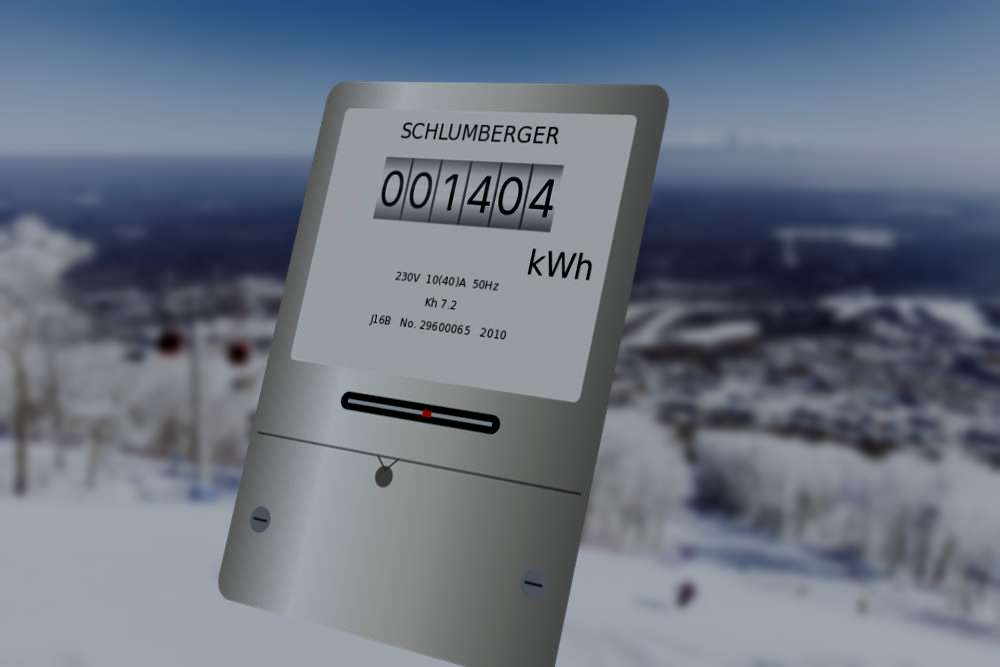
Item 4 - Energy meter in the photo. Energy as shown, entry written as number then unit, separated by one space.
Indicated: 1404 kWh
